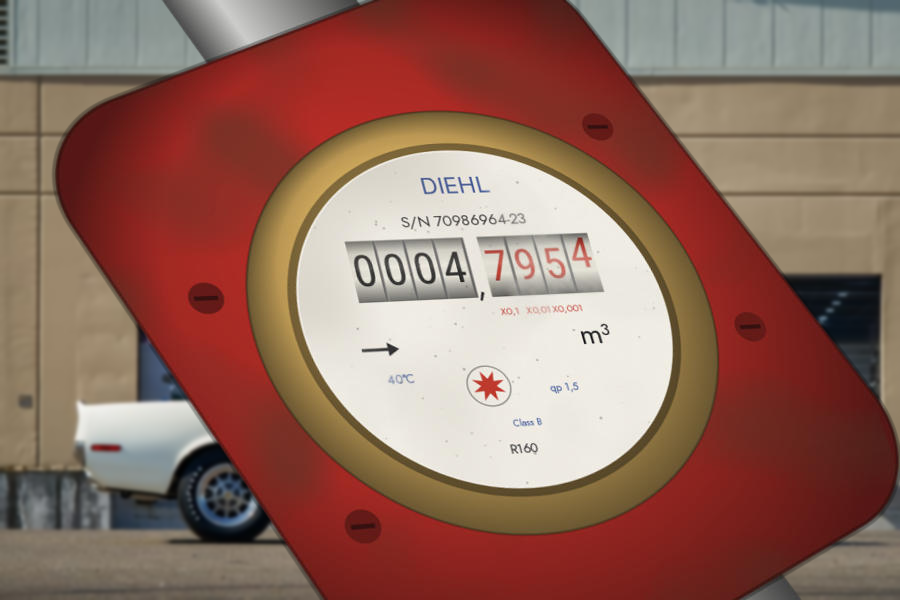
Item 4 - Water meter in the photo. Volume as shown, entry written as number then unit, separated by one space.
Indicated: 4.7954 m³
